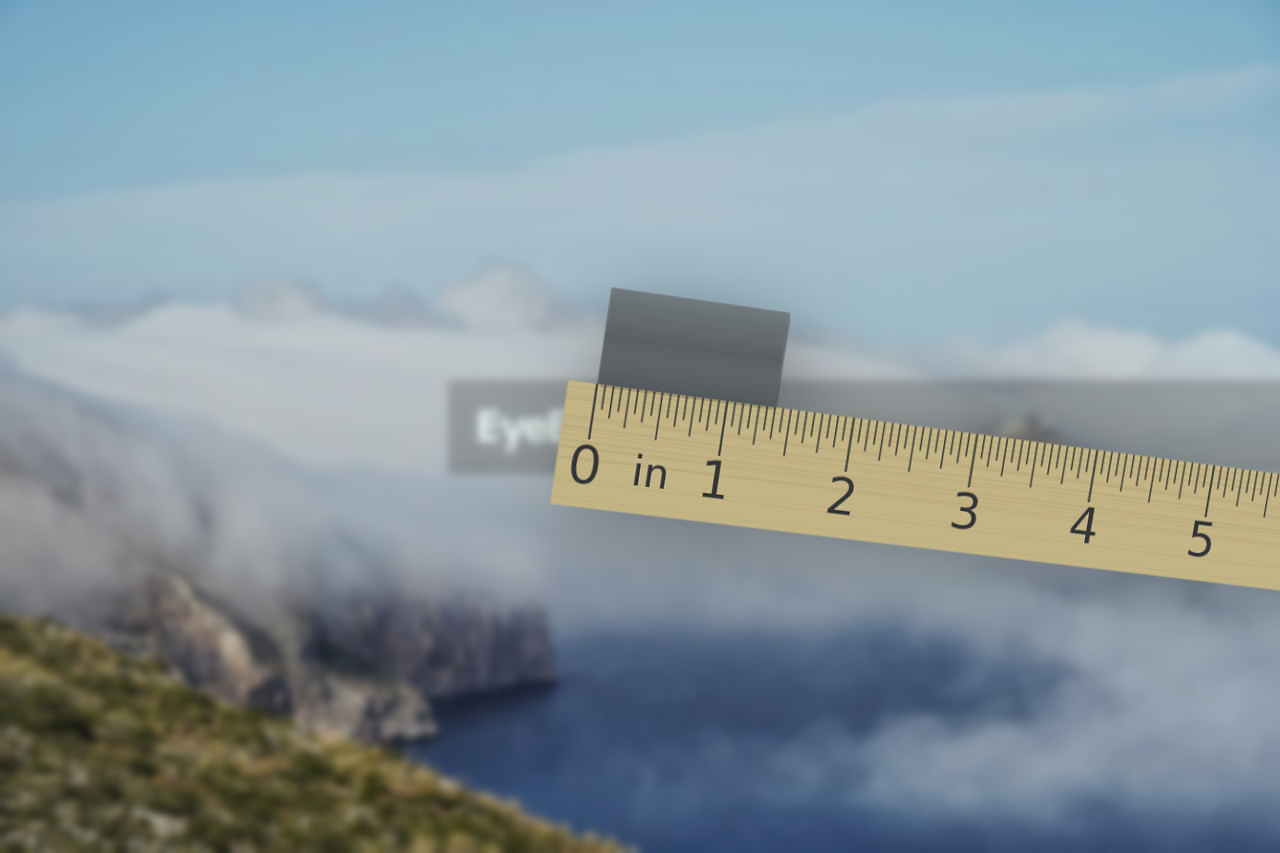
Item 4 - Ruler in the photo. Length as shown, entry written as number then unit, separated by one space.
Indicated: 1.375 in
